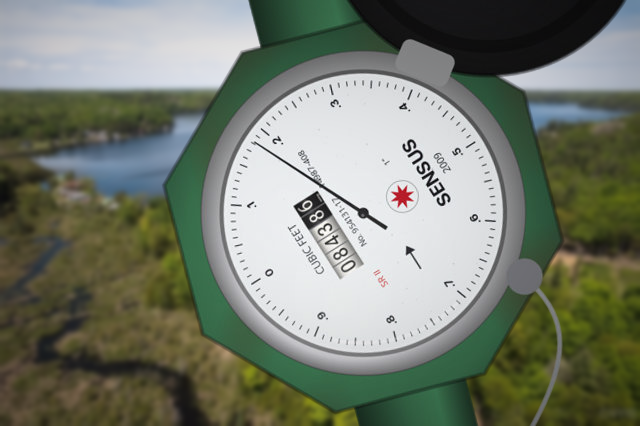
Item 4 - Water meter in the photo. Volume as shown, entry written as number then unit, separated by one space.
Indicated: 84386.18 ft³
